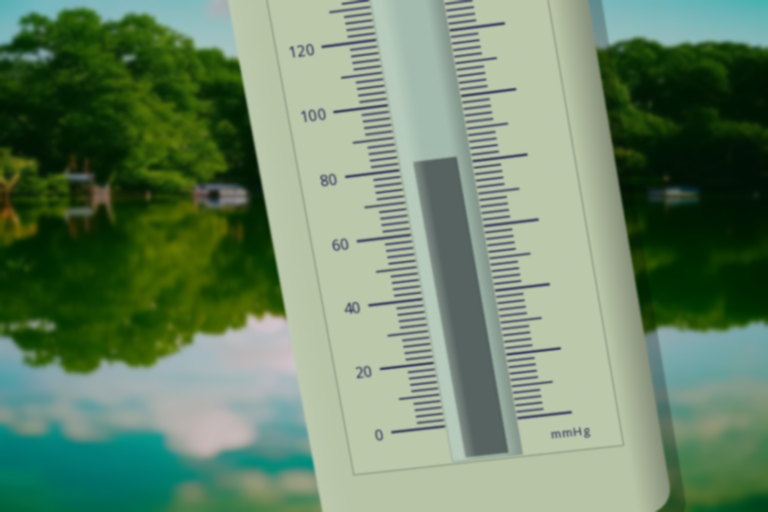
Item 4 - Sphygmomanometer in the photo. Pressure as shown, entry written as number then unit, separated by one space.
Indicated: 82 mmHg
